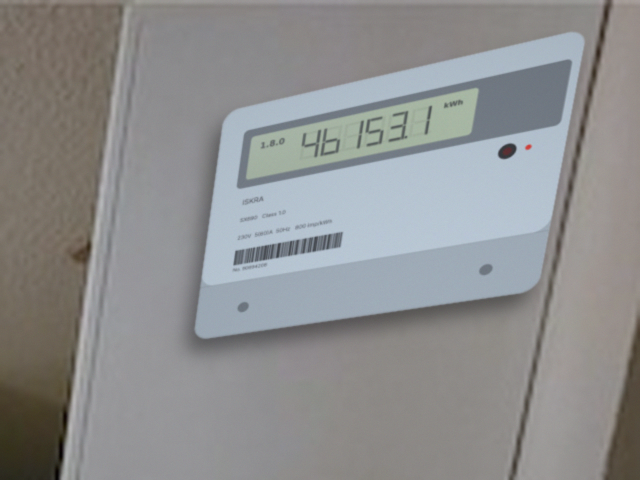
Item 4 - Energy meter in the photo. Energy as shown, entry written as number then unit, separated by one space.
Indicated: 46153.1 kWh
